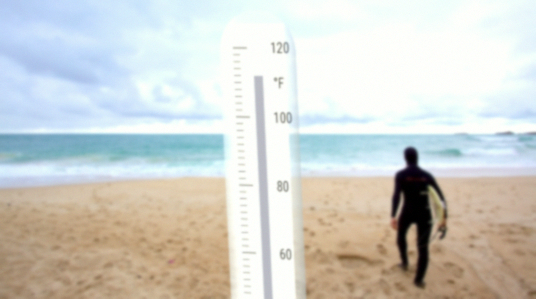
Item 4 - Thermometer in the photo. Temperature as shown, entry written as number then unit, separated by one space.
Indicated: 112 °F
